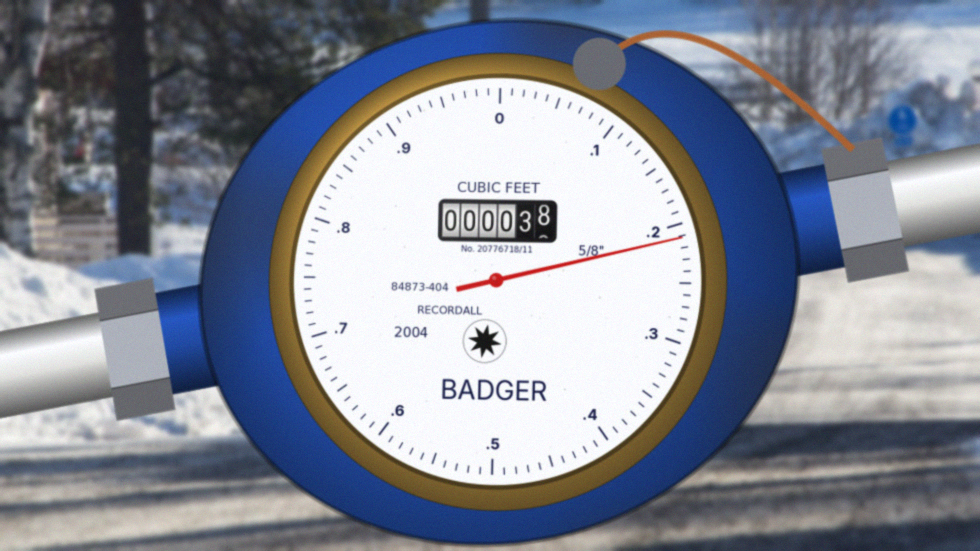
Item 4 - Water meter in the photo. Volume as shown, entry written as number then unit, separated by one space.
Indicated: 38.21 ft³
